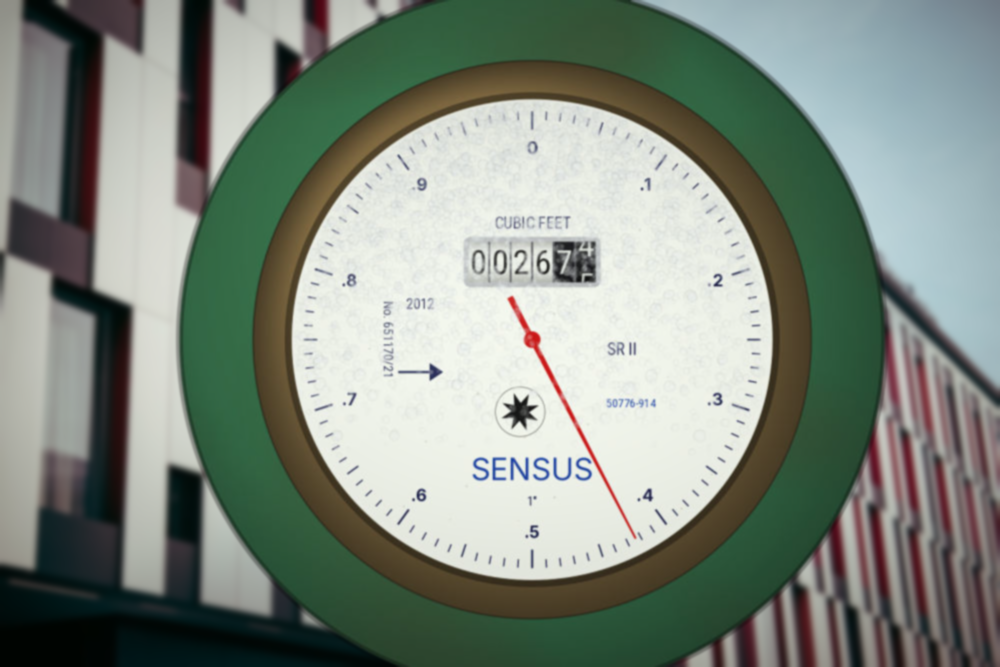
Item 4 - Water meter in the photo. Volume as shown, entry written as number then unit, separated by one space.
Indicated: 2674.42 ft³
